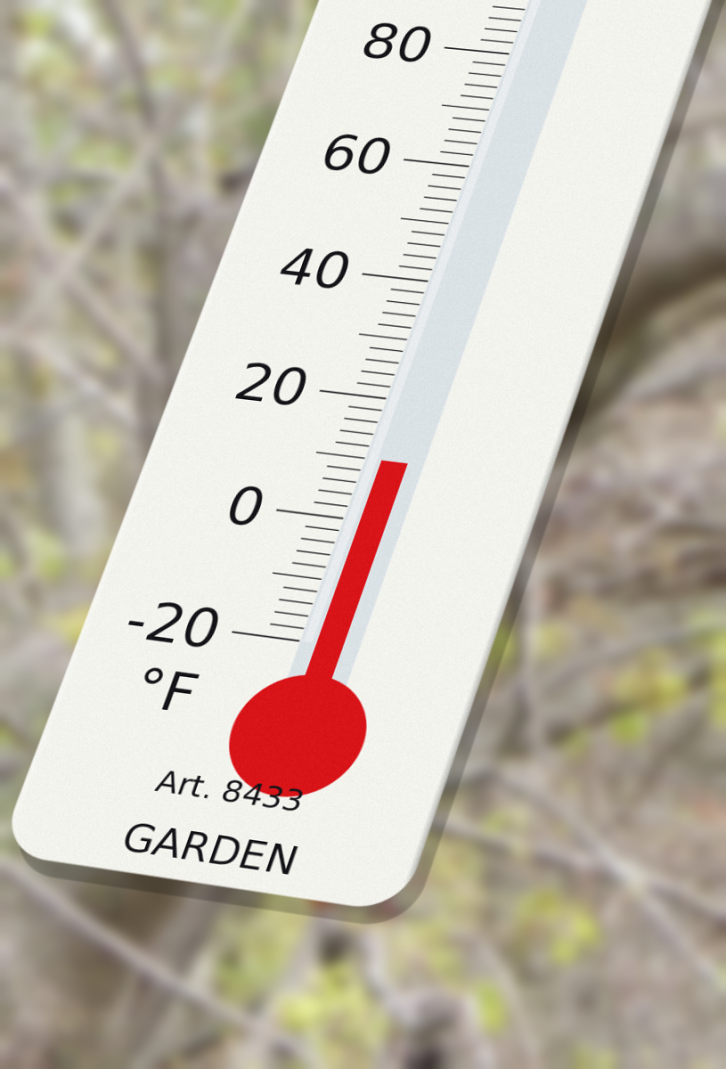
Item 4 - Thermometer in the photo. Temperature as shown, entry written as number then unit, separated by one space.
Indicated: 10 °F
